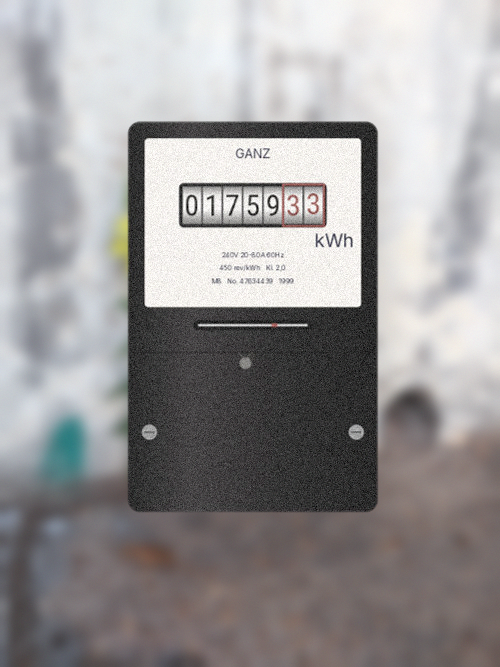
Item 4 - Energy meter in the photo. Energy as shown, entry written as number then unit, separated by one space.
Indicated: 1759.33 kWh
